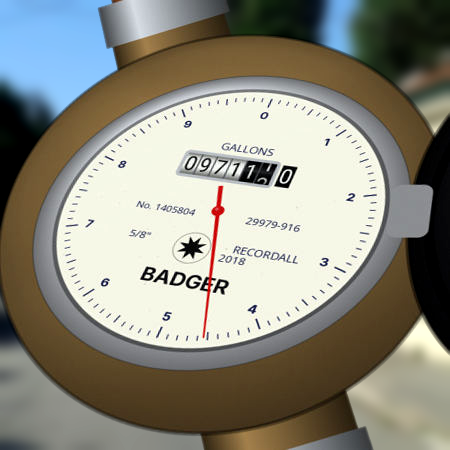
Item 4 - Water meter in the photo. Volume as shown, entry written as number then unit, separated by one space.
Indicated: 971114.5 gal
